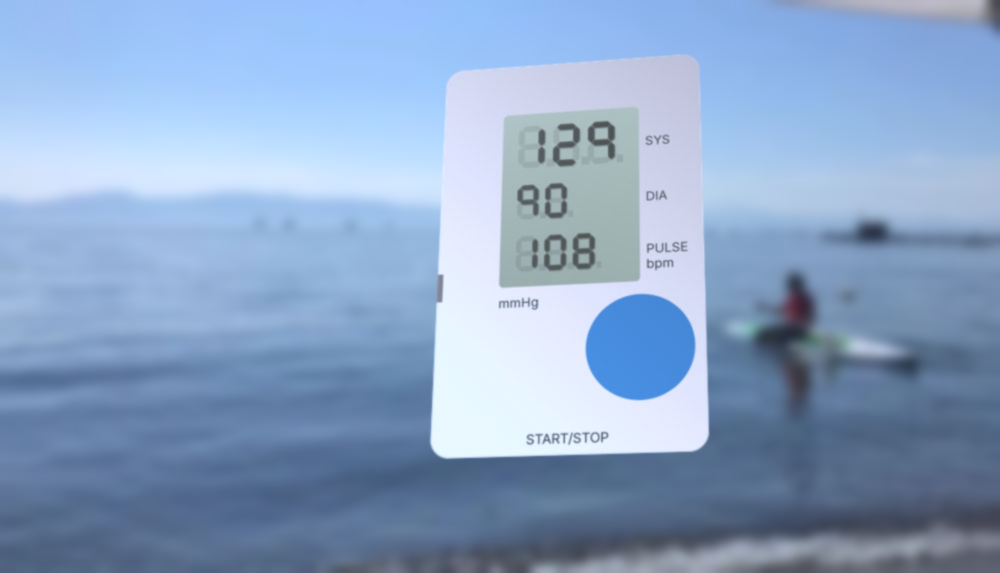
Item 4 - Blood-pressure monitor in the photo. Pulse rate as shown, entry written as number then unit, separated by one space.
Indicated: 108 bpm
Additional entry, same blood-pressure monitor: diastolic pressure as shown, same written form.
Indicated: 90 mmHg
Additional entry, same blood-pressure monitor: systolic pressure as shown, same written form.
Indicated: 129 mmHg
